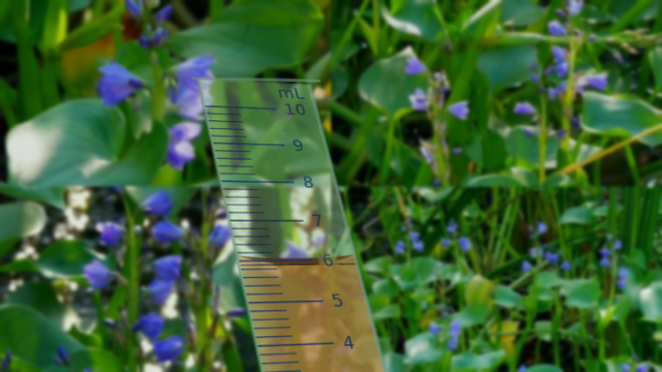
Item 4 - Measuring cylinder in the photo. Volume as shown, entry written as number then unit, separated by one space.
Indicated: 5.9 mL
